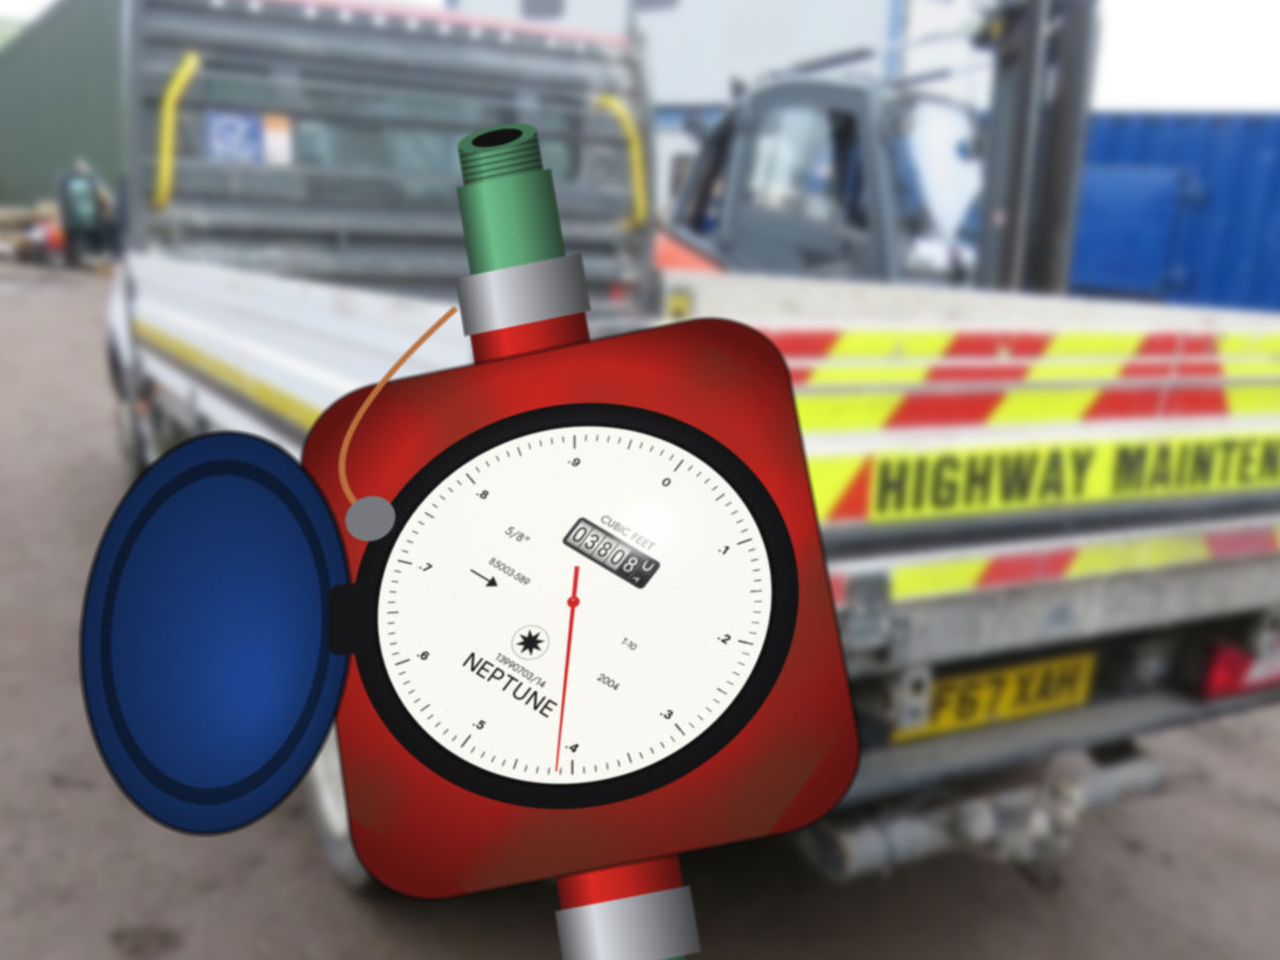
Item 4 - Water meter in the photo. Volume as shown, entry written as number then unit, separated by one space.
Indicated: 38080.41 ft³
